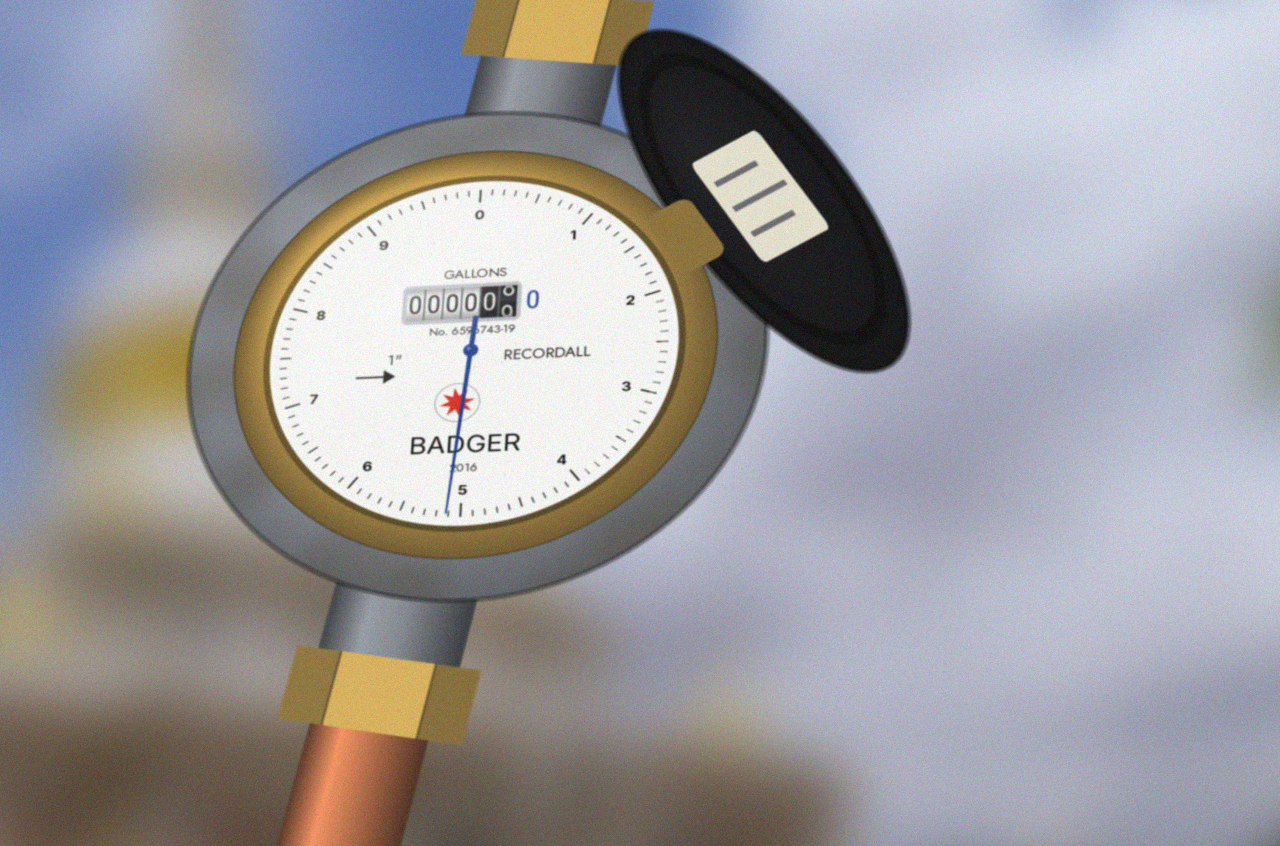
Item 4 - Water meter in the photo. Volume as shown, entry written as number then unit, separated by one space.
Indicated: 85.1 gal
